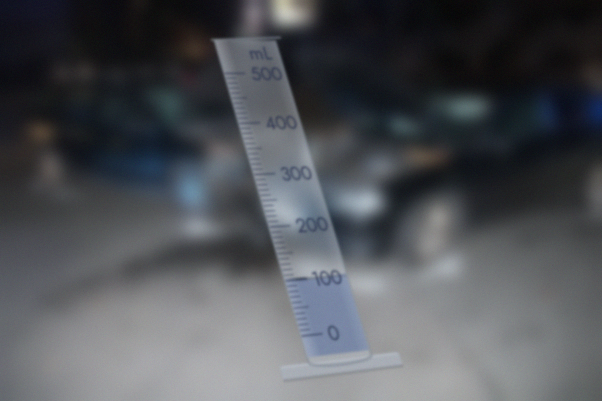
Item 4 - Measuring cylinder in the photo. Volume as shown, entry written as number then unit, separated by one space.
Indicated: 100 mL
